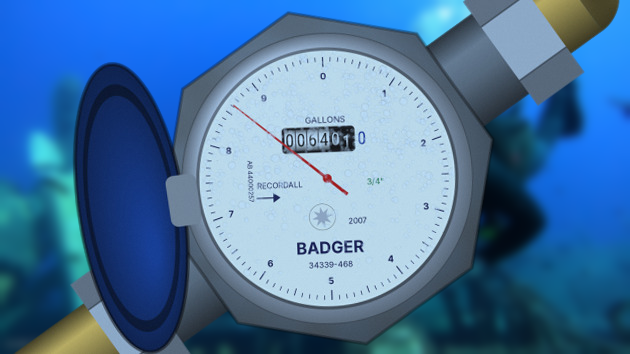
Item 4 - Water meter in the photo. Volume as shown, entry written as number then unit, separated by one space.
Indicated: 64008.6 gal
